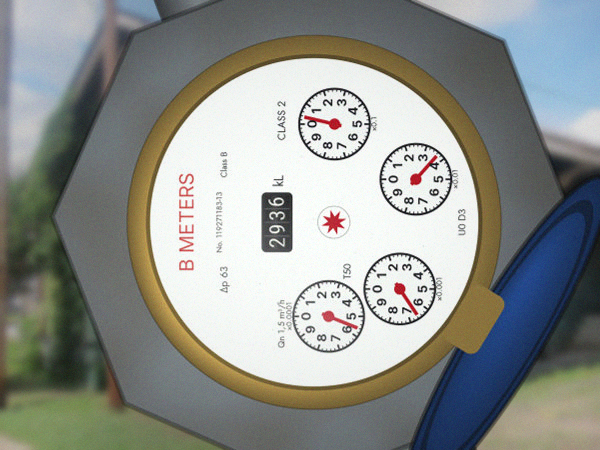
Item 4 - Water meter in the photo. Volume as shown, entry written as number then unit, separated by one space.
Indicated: 2936.0365 kL
